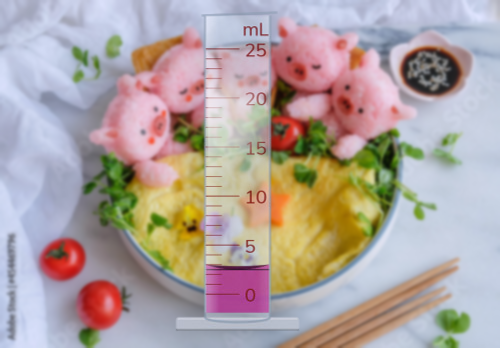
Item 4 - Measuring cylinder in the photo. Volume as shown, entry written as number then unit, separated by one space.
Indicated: 2.5 mL
